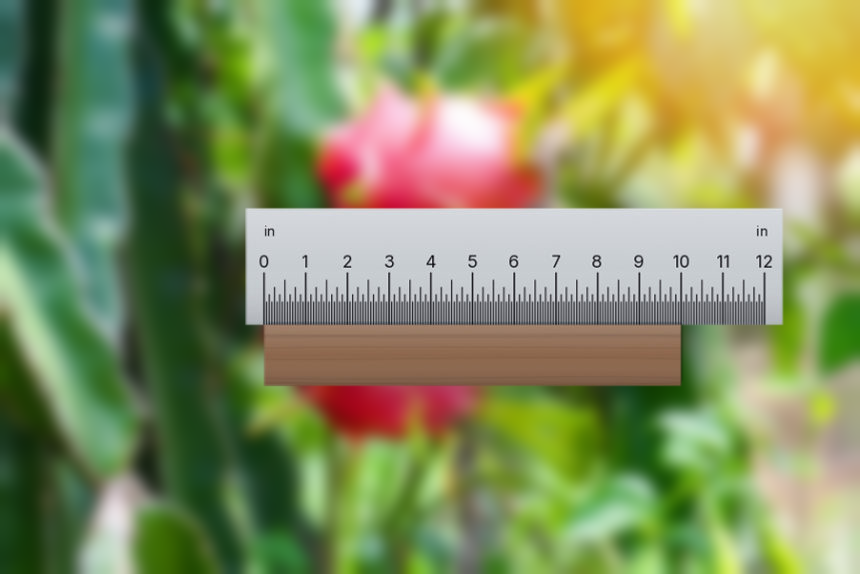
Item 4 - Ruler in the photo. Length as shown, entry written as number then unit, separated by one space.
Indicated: 10 in
